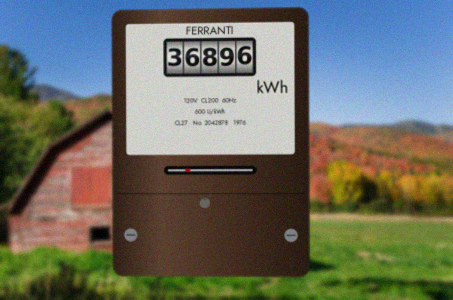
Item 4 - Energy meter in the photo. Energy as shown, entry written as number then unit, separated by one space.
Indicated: 36896 kWh
